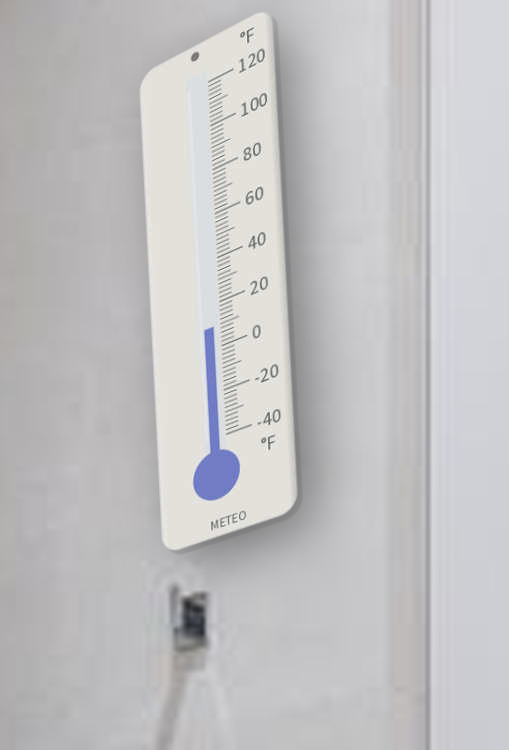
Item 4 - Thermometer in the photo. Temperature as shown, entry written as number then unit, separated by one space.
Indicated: 10 °F
